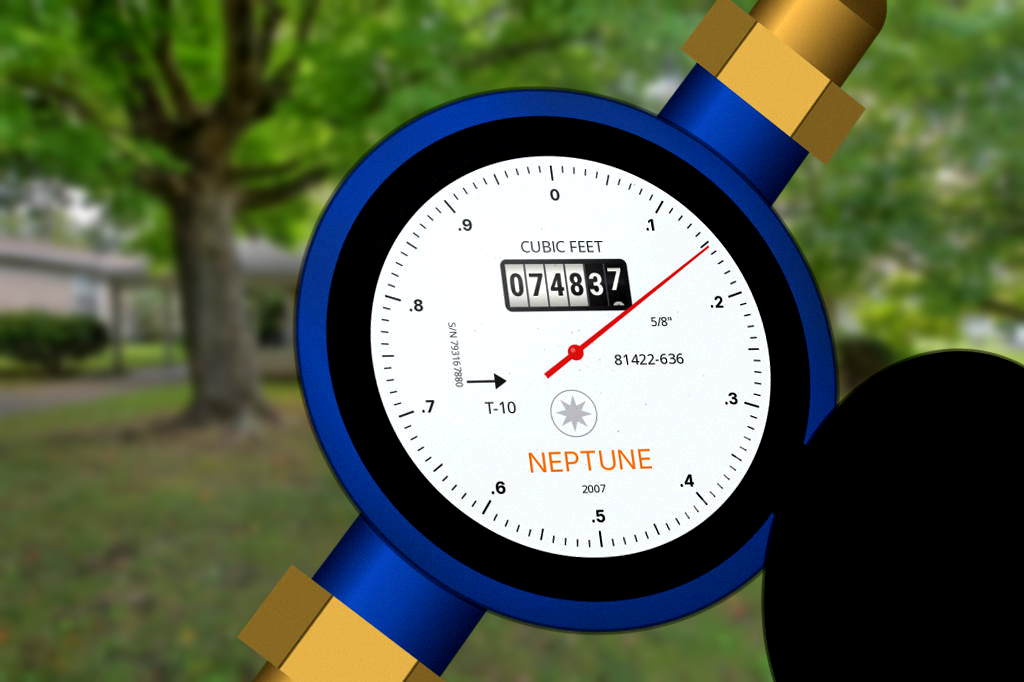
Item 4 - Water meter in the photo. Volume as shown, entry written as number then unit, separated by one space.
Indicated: 74837.15 ft³
